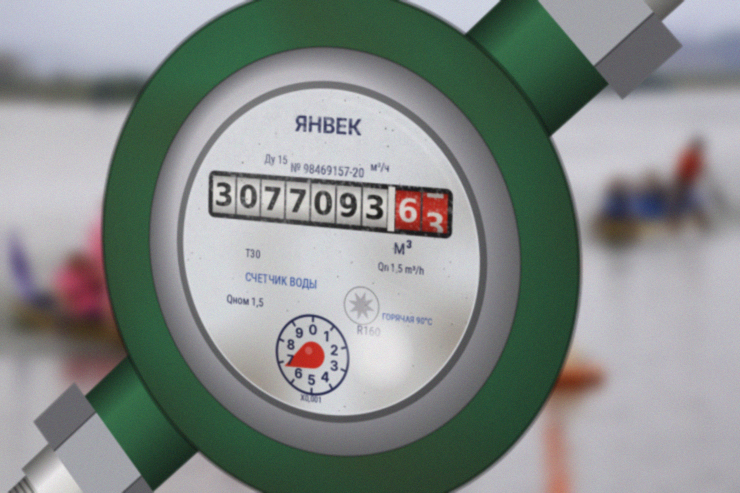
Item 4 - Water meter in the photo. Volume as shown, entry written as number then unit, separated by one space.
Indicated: 3077093.626 m³
